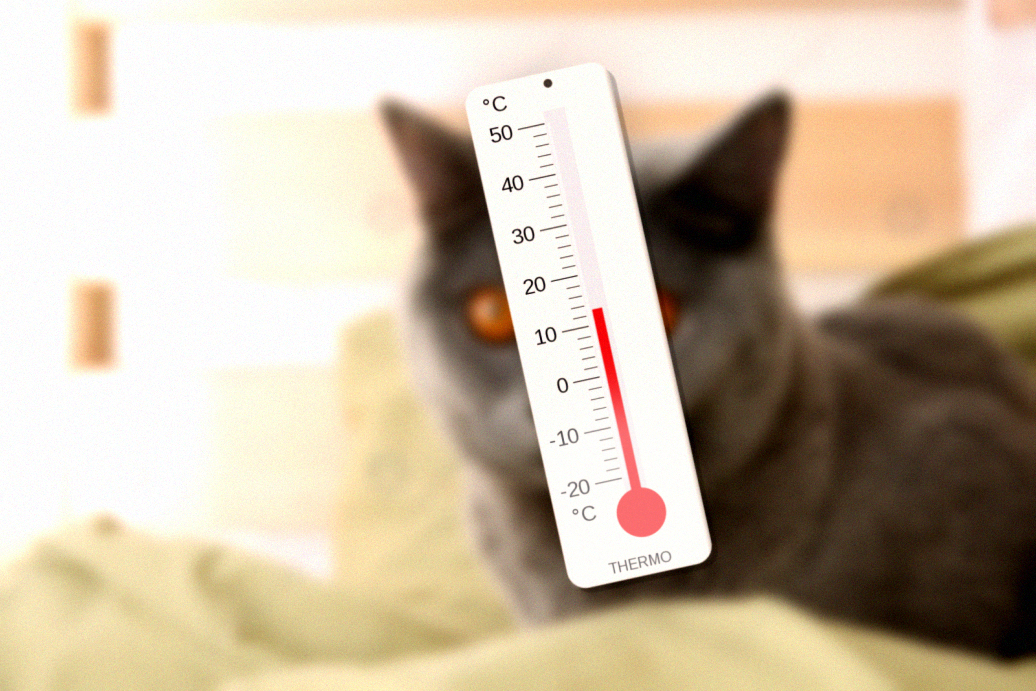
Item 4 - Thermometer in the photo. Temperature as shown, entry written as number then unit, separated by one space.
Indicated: 13 °C
